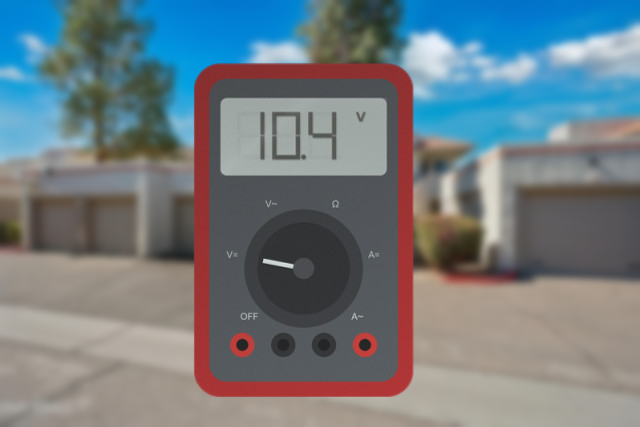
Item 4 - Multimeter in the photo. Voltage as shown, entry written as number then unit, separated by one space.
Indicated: 10.4 V
